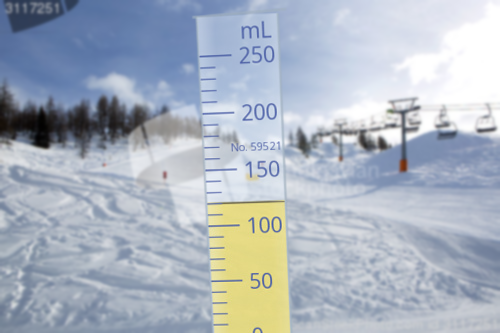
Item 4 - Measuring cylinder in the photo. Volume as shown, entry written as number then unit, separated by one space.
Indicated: 120 mL
